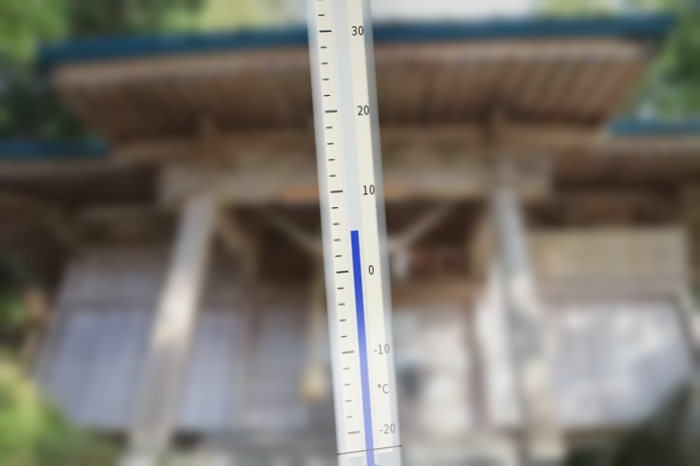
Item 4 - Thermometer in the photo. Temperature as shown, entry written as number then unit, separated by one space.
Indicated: 5 °C
